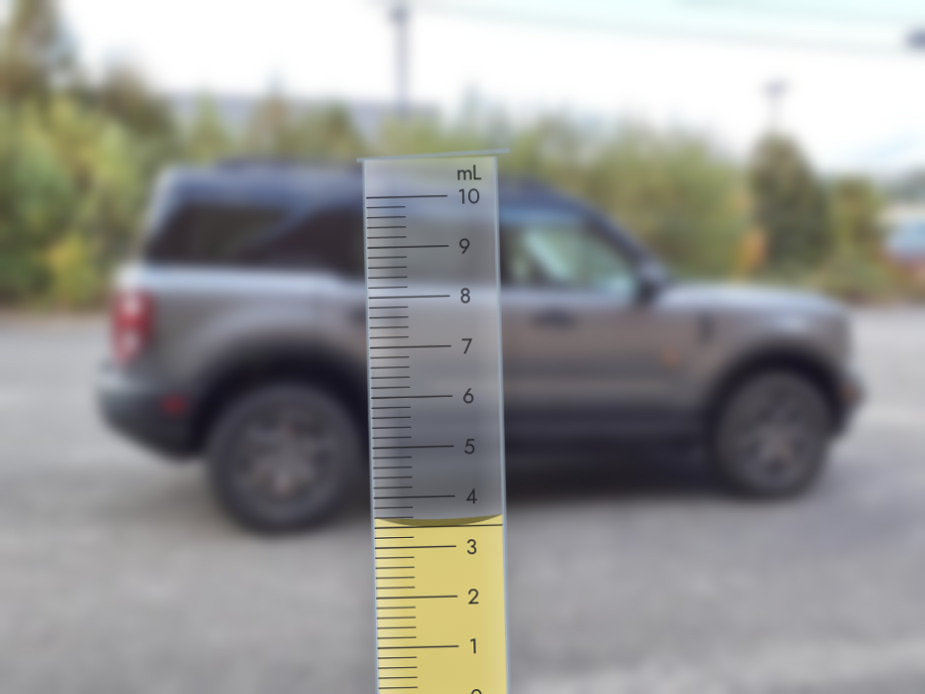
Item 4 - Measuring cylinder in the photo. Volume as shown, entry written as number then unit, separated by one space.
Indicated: 3.4 mL
